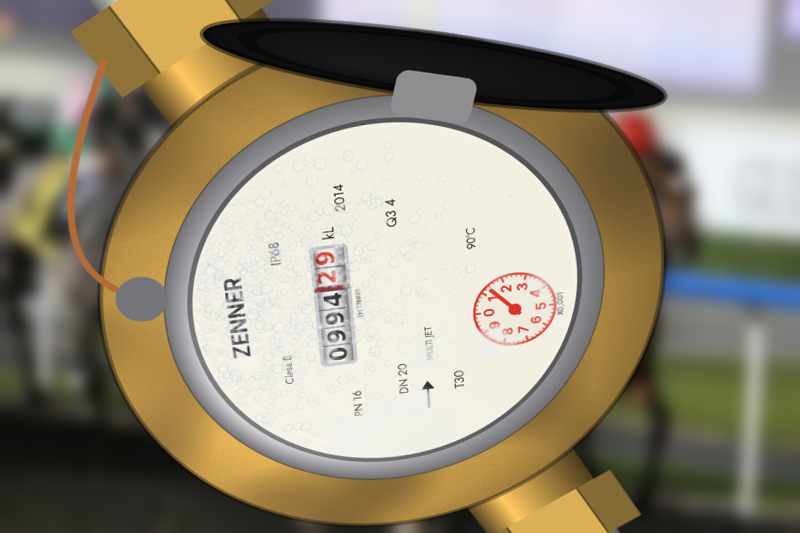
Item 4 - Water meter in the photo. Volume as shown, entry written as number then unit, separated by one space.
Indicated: 994.291 kL
